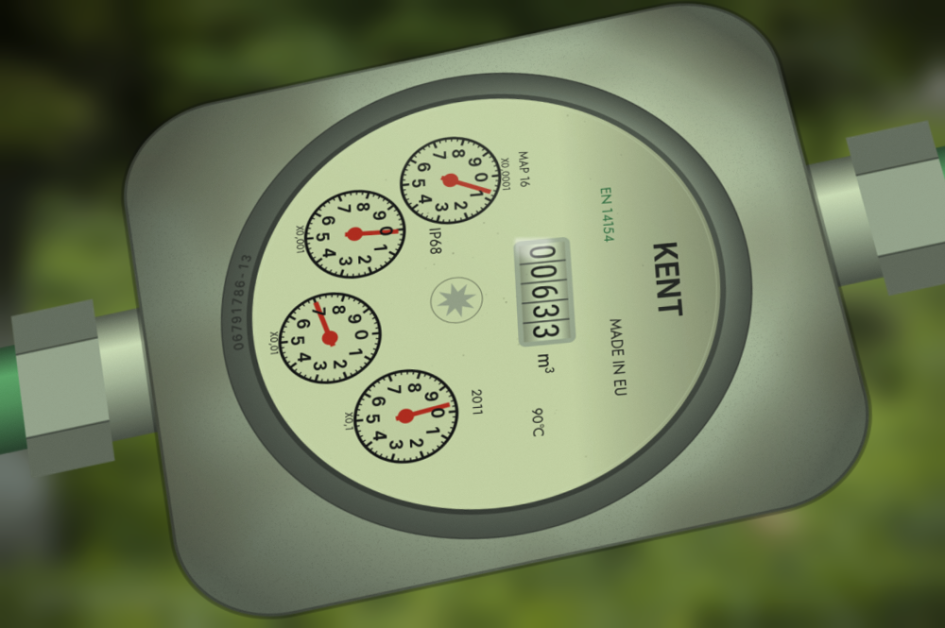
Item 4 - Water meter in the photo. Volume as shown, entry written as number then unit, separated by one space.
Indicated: 632.9700 m³
